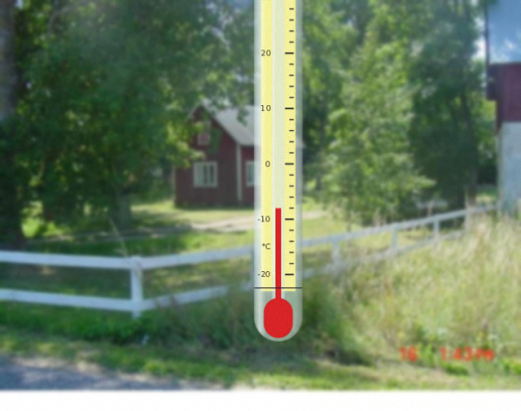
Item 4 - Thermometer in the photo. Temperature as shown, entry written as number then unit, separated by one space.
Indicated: -8 °C
